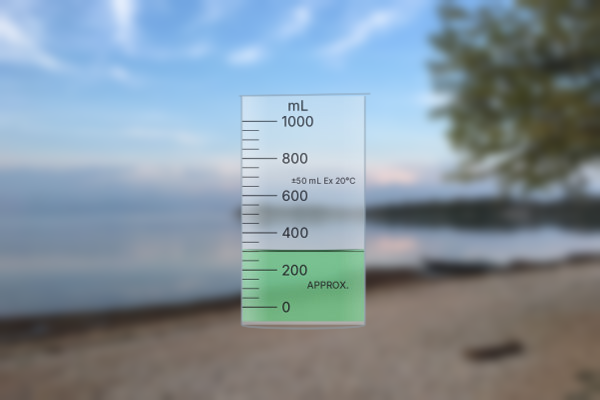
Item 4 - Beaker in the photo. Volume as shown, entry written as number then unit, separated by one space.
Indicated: 300 mL
